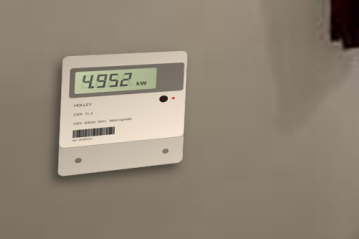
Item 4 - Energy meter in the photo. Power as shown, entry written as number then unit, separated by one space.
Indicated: 4.952 kW
